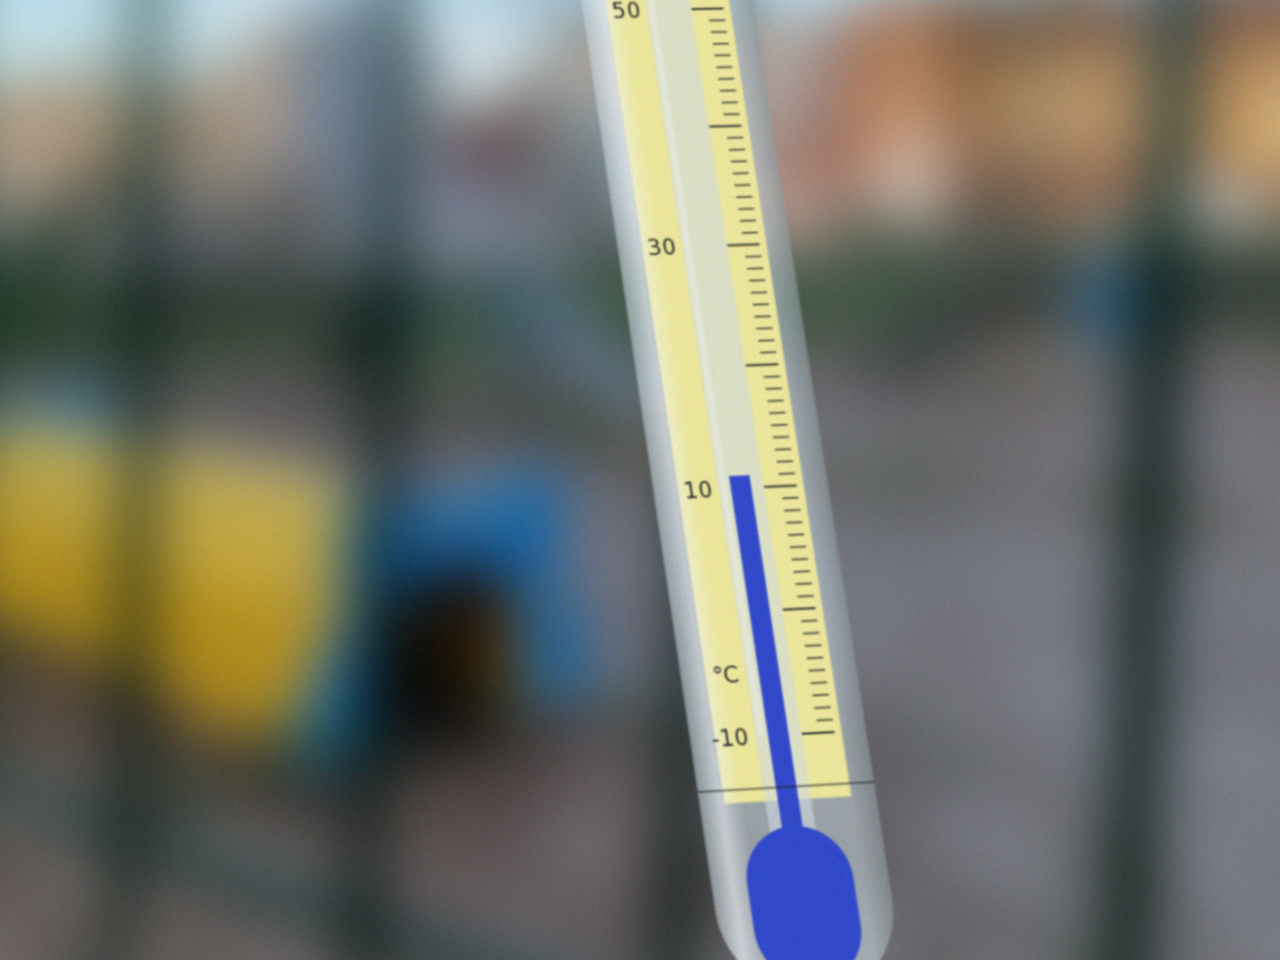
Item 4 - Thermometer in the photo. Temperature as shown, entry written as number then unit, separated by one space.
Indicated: 11 °C
